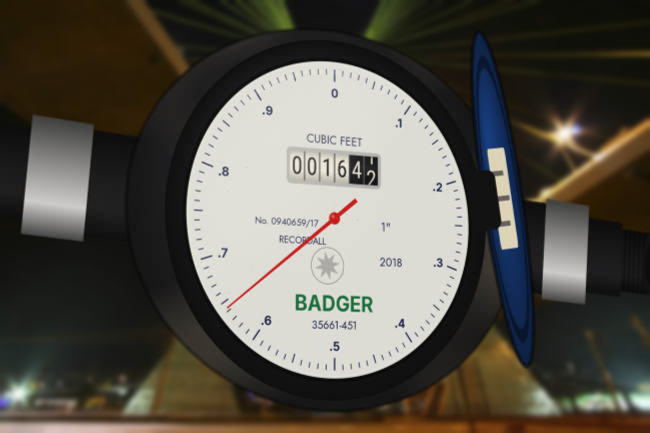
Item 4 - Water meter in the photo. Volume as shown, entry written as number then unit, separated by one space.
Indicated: 1641.64 ft³
